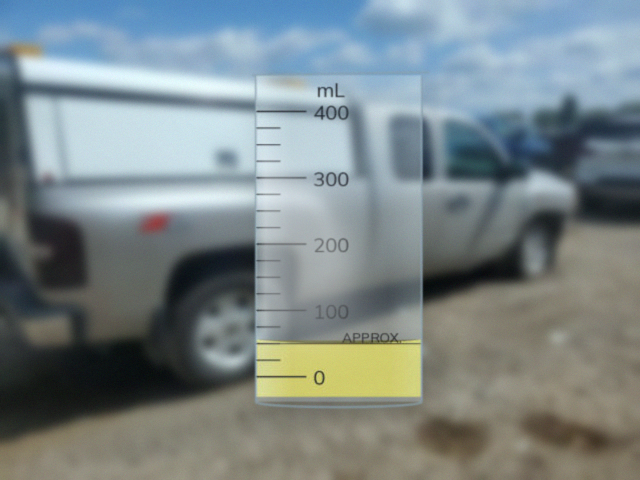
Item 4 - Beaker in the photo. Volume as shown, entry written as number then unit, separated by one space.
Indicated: 50 mL
